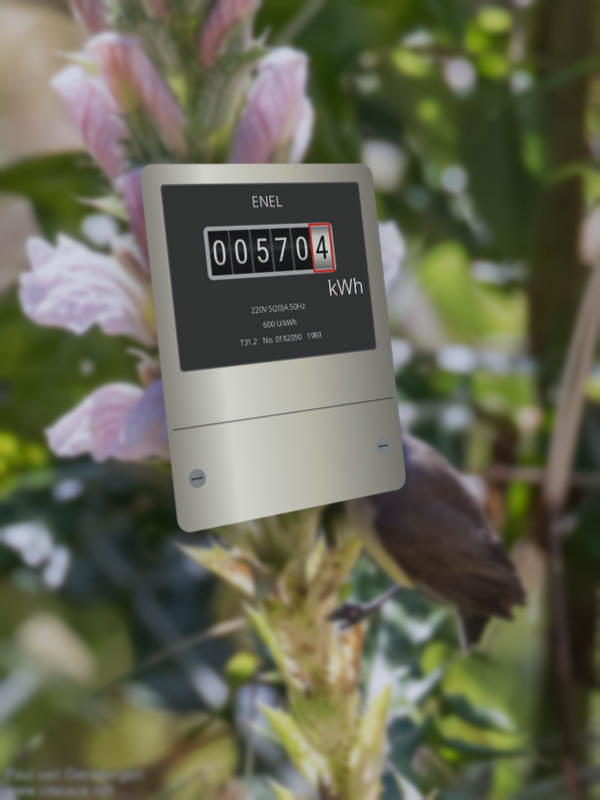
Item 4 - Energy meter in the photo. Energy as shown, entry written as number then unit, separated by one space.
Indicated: 570.4 kWh
